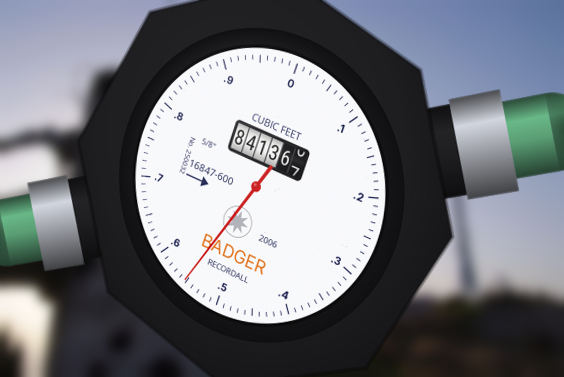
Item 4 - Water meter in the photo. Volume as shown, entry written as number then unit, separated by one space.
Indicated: 841366.55 ft³
